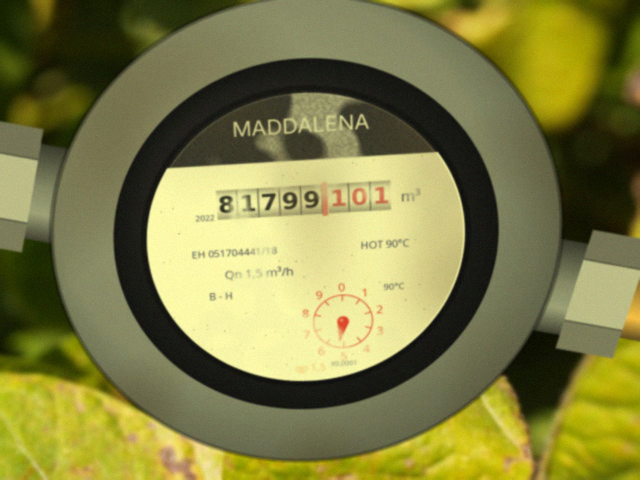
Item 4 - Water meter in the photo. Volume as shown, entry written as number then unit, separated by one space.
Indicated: 81799.1015 m³
